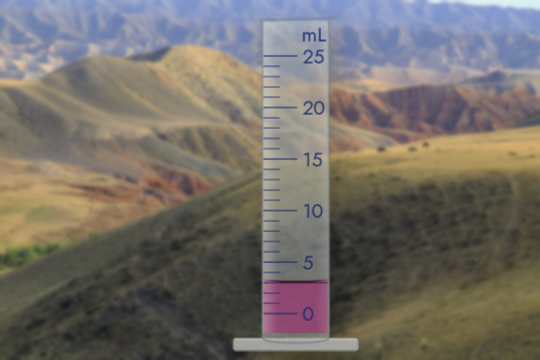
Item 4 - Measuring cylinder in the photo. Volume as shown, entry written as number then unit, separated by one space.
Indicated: 3 mL
